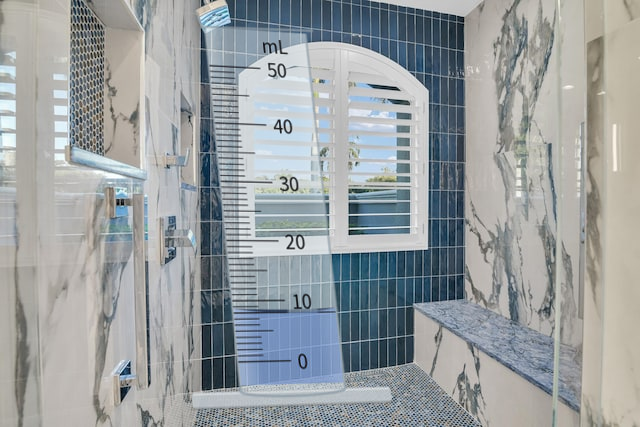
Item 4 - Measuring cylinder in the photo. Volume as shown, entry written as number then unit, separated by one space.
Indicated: 8 mL
